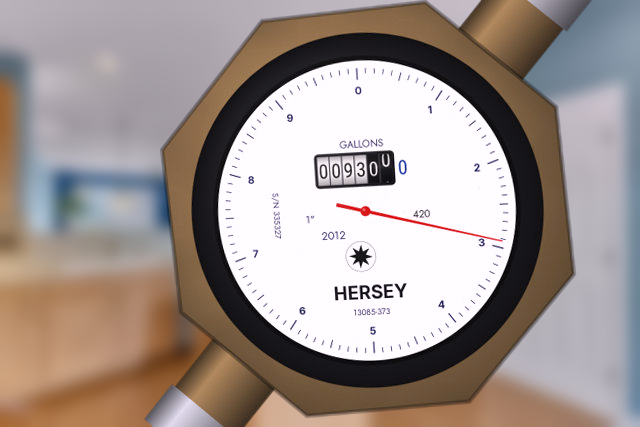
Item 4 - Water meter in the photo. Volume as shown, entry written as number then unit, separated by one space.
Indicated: 93002.9 gal
